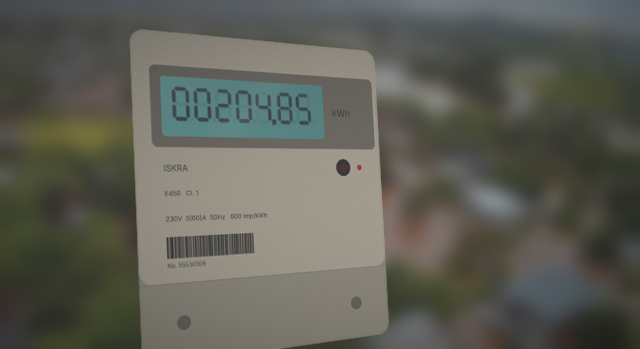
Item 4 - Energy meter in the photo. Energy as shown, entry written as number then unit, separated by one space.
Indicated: 204.85 kWh
